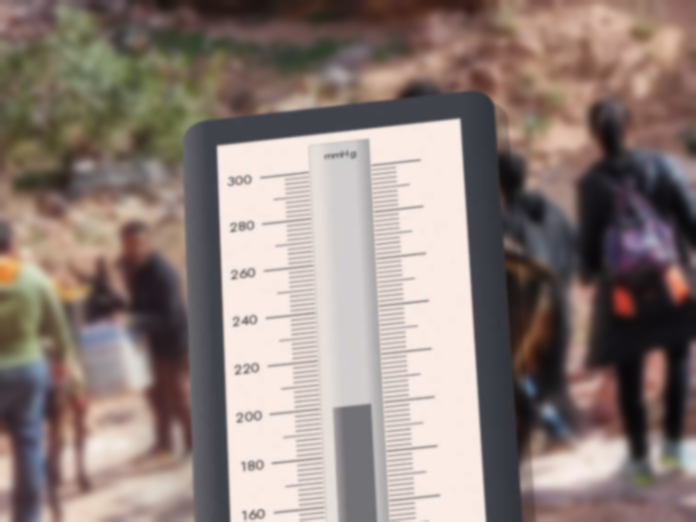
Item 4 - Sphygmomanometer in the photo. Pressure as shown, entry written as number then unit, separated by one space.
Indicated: 200 mmHg
